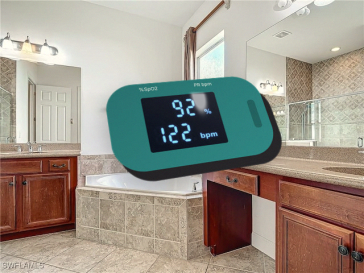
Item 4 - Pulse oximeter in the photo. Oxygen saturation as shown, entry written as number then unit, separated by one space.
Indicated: 92 %
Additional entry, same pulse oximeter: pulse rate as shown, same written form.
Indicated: 122 bpm
